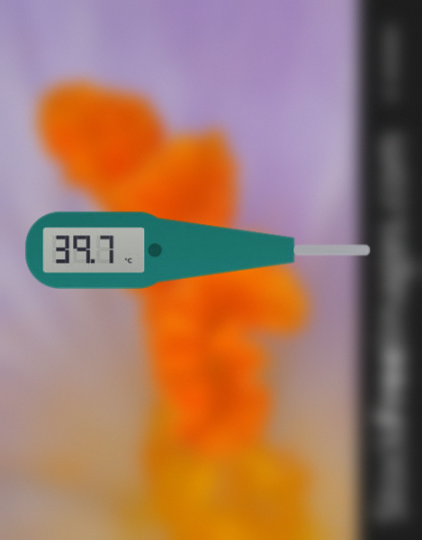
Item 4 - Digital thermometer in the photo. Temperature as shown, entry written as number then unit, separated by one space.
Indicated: 39.7 °C
